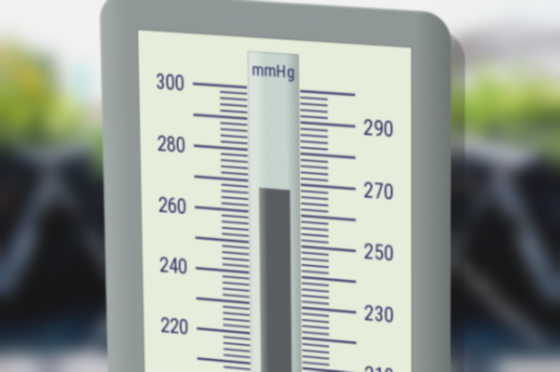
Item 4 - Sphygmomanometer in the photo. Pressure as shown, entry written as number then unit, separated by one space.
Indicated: 268 mmHg
